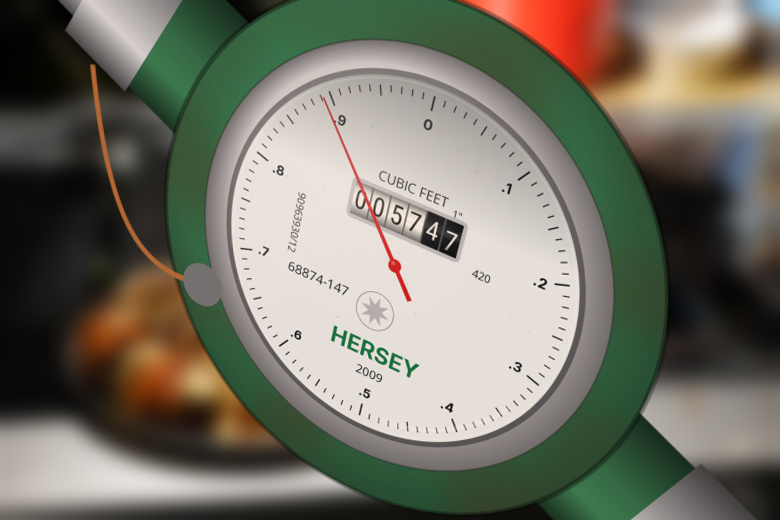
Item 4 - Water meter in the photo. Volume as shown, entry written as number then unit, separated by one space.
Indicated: 5746.89 ft³
